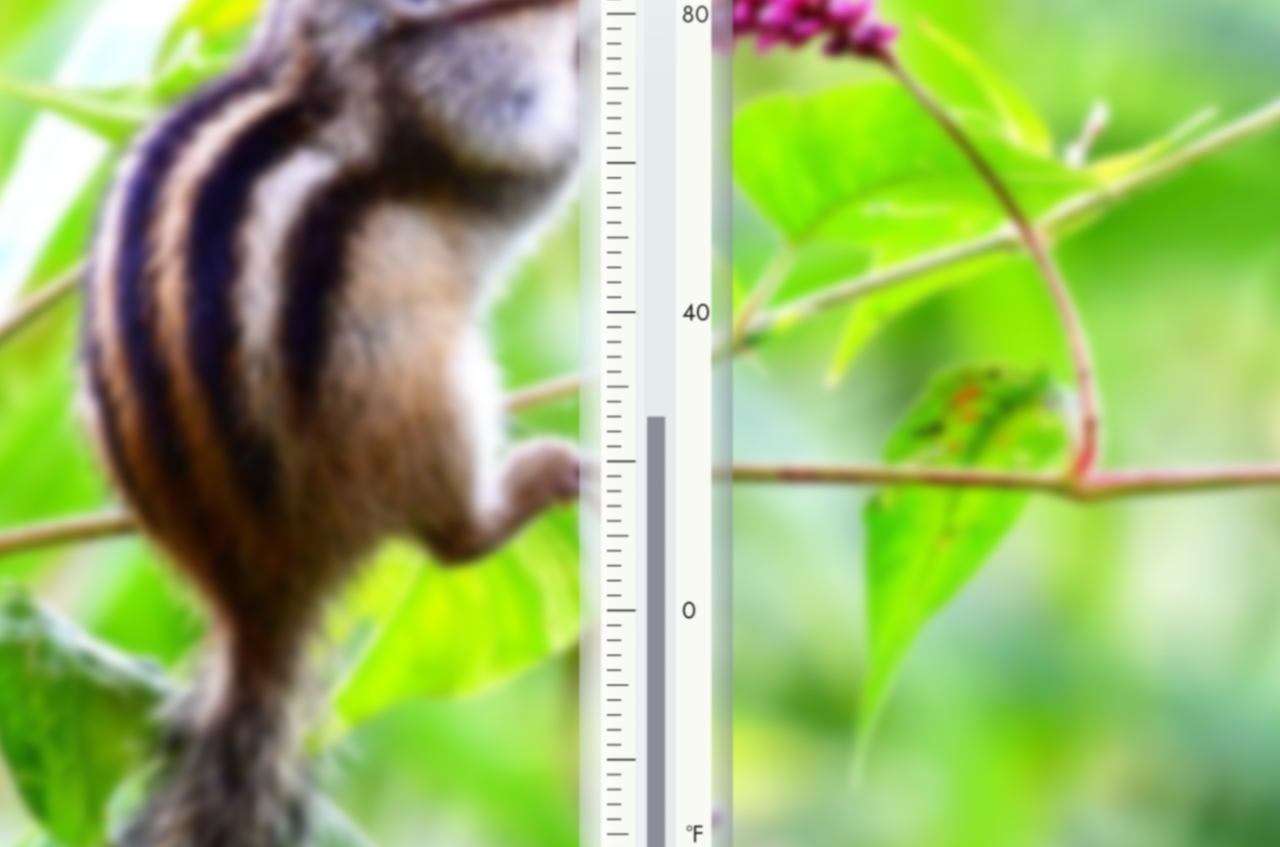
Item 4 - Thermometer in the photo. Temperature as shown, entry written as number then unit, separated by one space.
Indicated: 26 °F
